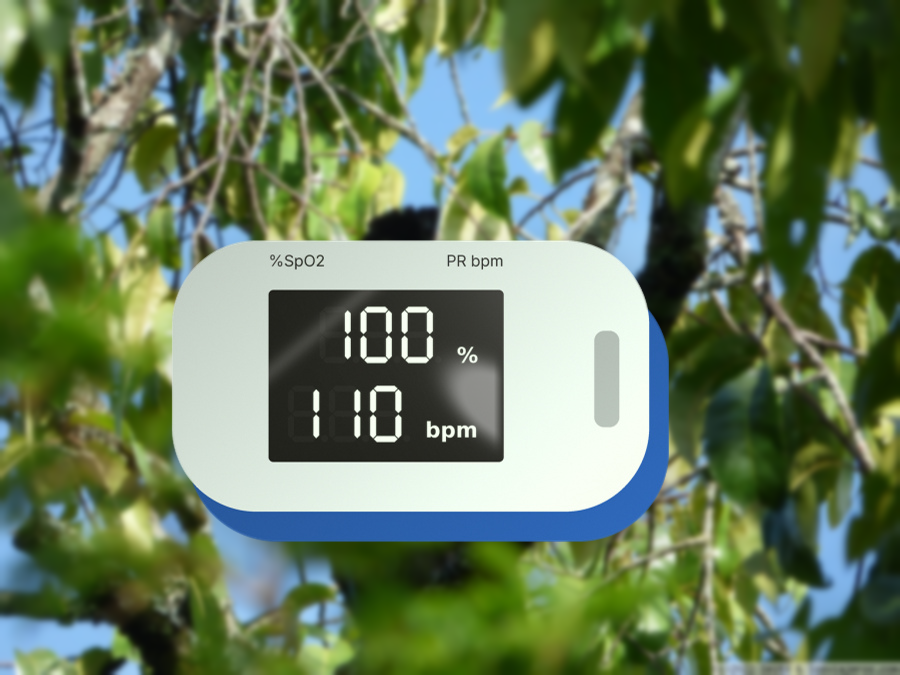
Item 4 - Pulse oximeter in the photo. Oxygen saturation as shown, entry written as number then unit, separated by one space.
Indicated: 100 %
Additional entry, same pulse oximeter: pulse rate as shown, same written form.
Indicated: 110 bpm
